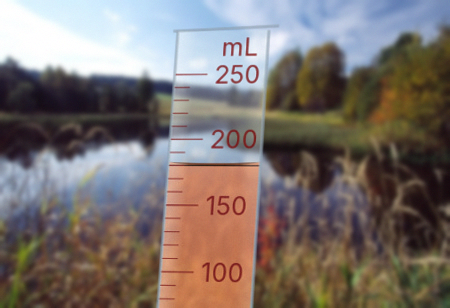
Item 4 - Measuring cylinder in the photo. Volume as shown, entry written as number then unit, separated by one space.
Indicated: 180 mL
